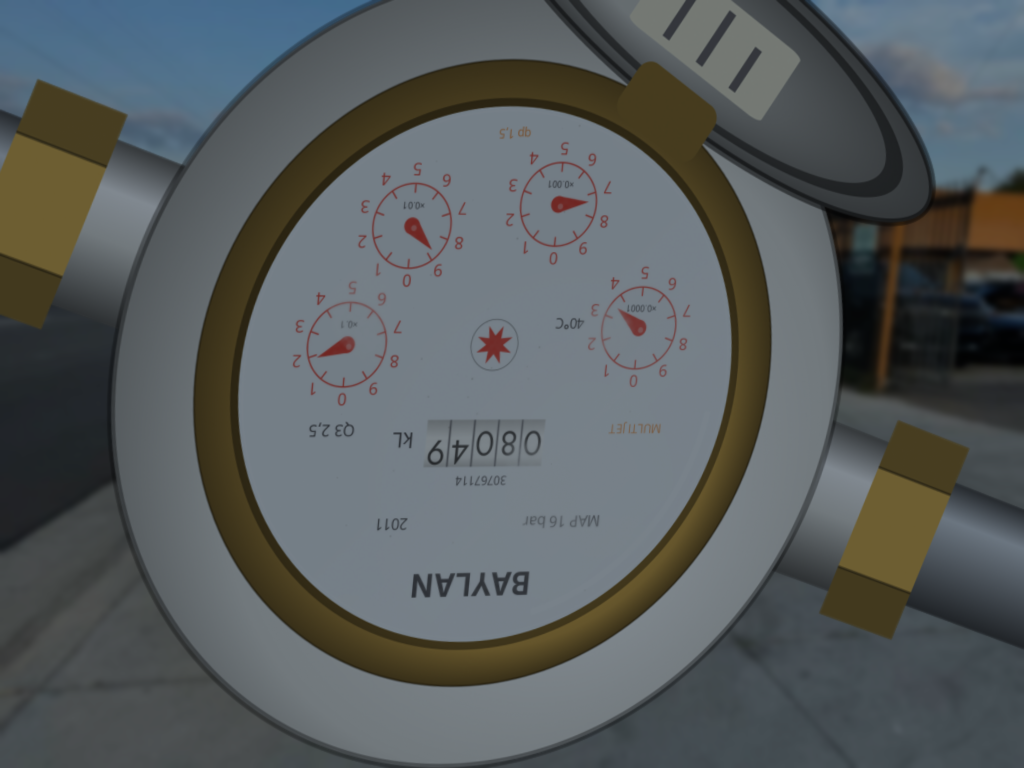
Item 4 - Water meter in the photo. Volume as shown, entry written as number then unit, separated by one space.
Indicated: 8049.1873 kL
